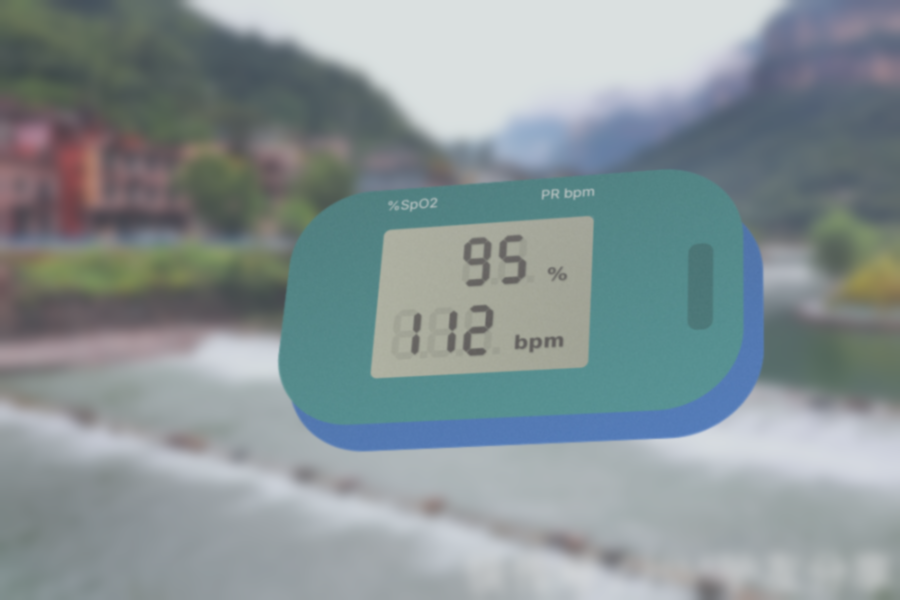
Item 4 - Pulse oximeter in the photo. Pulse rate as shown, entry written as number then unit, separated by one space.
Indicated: 112 bpm
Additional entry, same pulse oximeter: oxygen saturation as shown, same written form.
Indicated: 95 %
